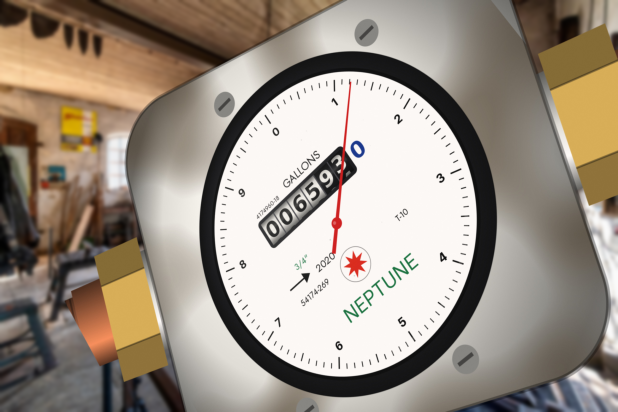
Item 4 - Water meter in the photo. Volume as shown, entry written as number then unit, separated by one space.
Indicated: 65931.2 gal
